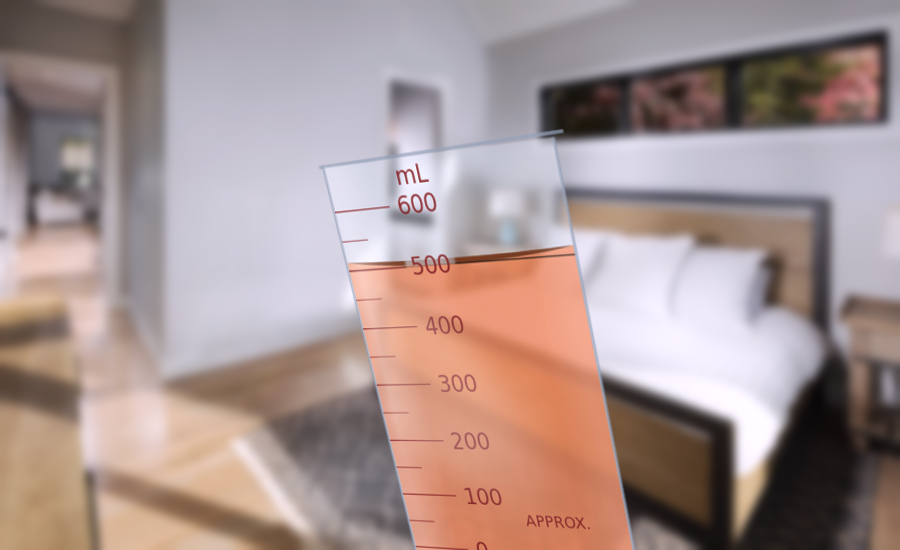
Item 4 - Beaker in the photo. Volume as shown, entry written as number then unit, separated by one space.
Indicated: 500 mL
